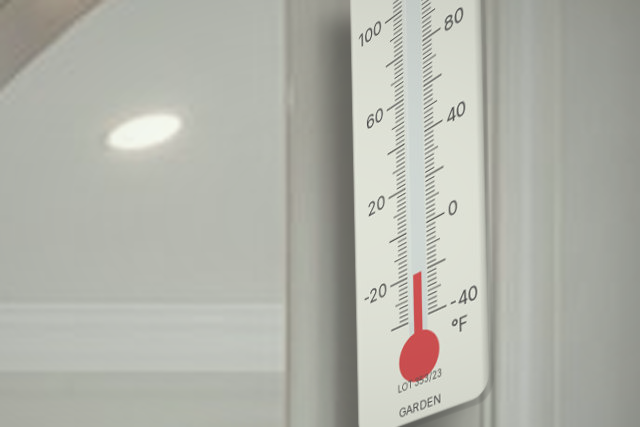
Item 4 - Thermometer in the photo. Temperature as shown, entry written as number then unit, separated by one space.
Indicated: -20 °F
